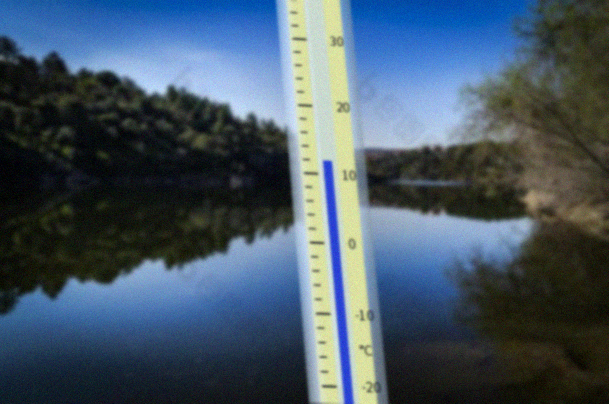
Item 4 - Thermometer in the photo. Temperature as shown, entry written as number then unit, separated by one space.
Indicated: 12 °C
